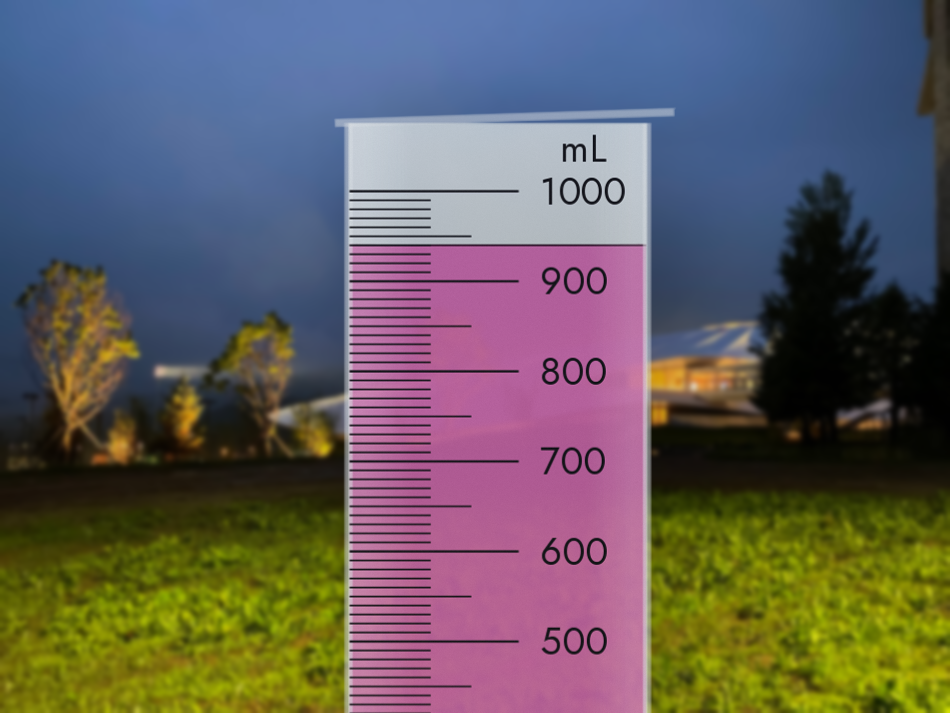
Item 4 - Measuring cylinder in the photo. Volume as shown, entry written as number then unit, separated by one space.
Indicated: 940 mL
